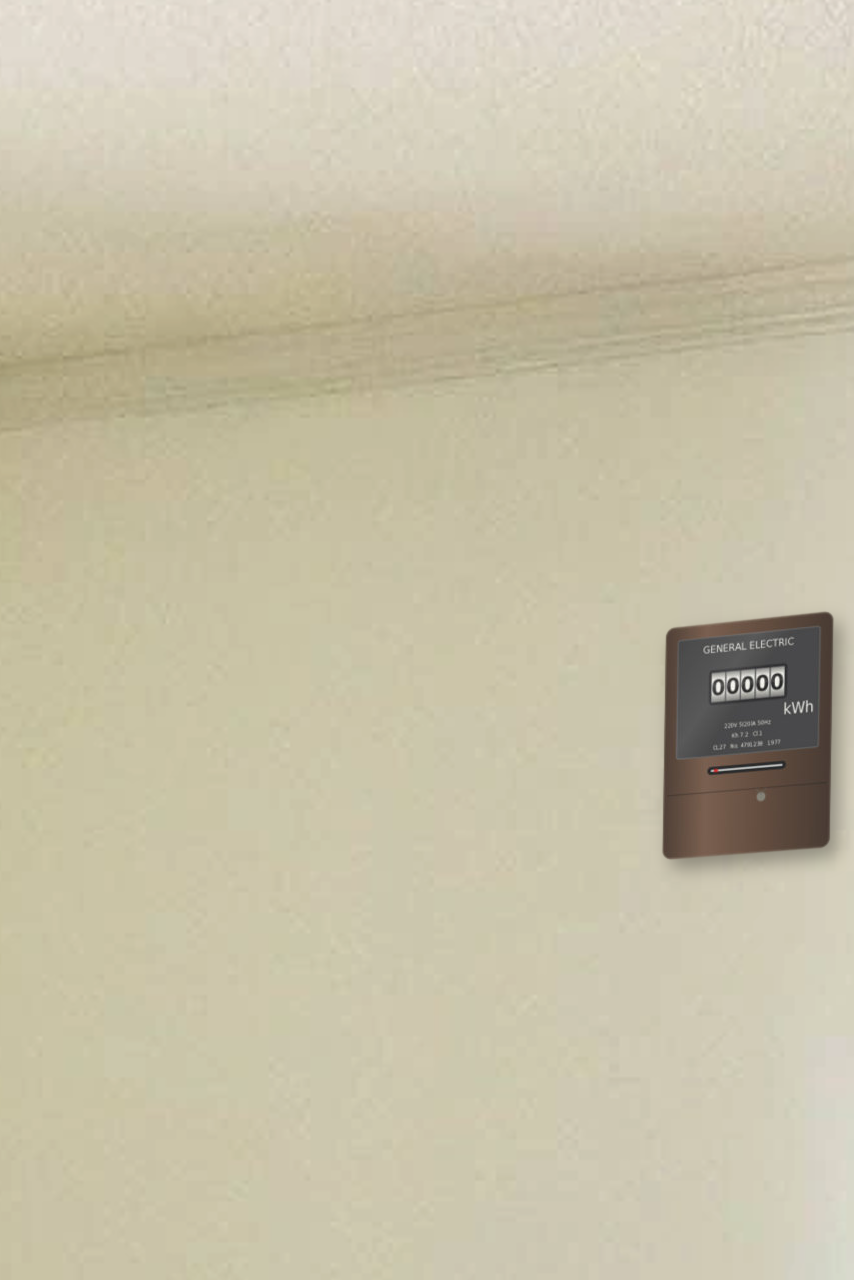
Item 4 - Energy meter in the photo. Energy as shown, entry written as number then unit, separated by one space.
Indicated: 0 kWh
